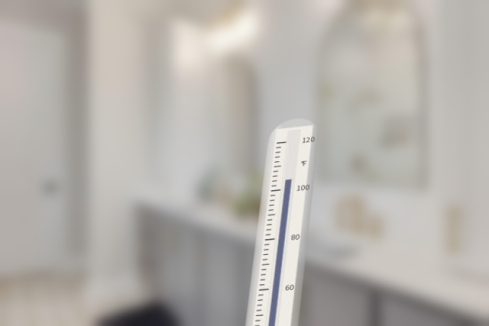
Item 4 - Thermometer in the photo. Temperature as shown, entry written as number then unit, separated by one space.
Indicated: 104 °F
